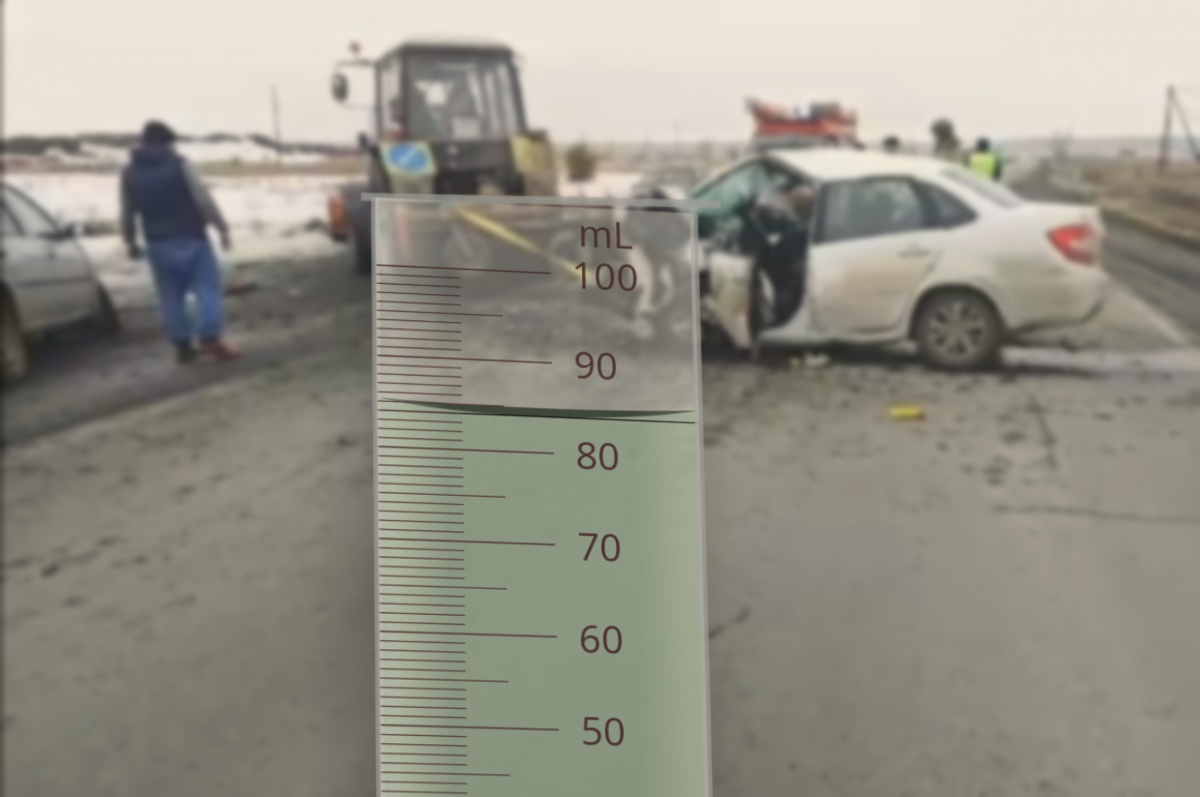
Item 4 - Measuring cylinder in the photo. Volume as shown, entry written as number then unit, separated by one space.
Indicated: 84 mL
